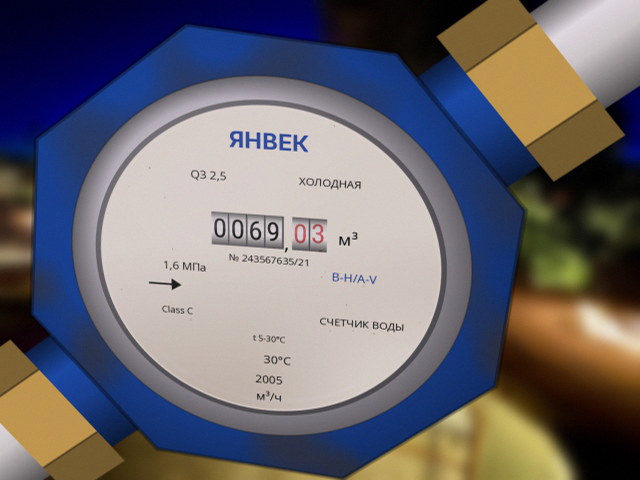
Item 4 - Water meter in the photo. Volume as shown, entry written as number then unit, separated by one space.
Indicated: 69.03 m³
